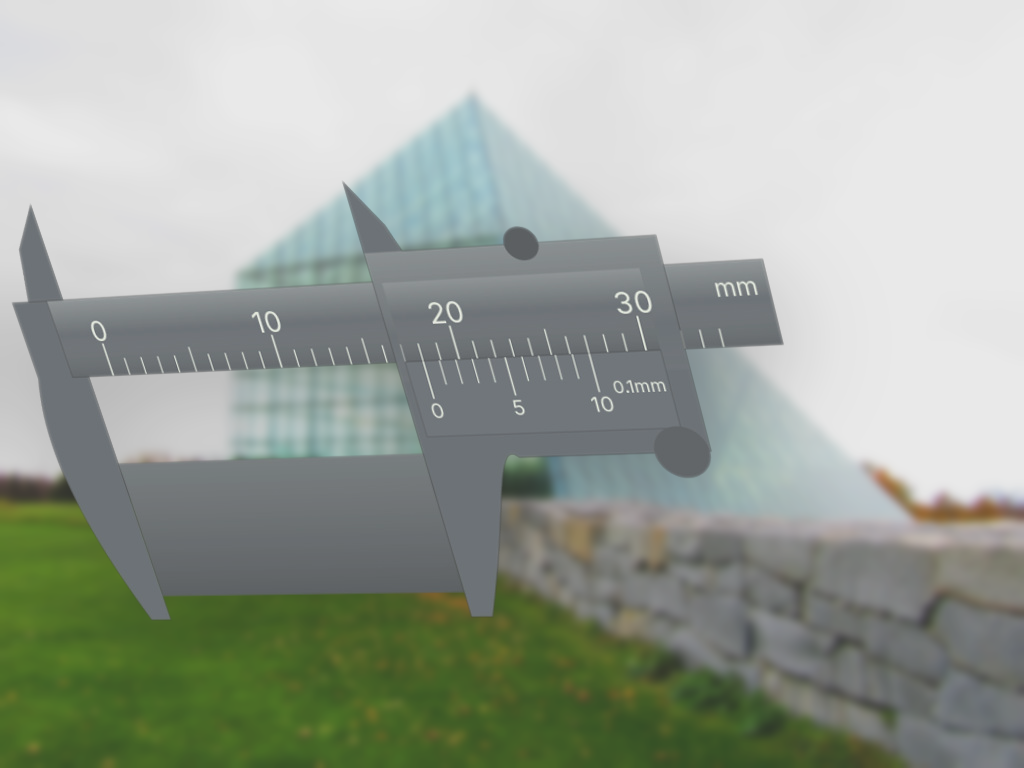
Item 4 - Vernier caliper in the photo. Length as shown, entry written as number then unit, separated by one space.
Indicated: 18.0 mm
